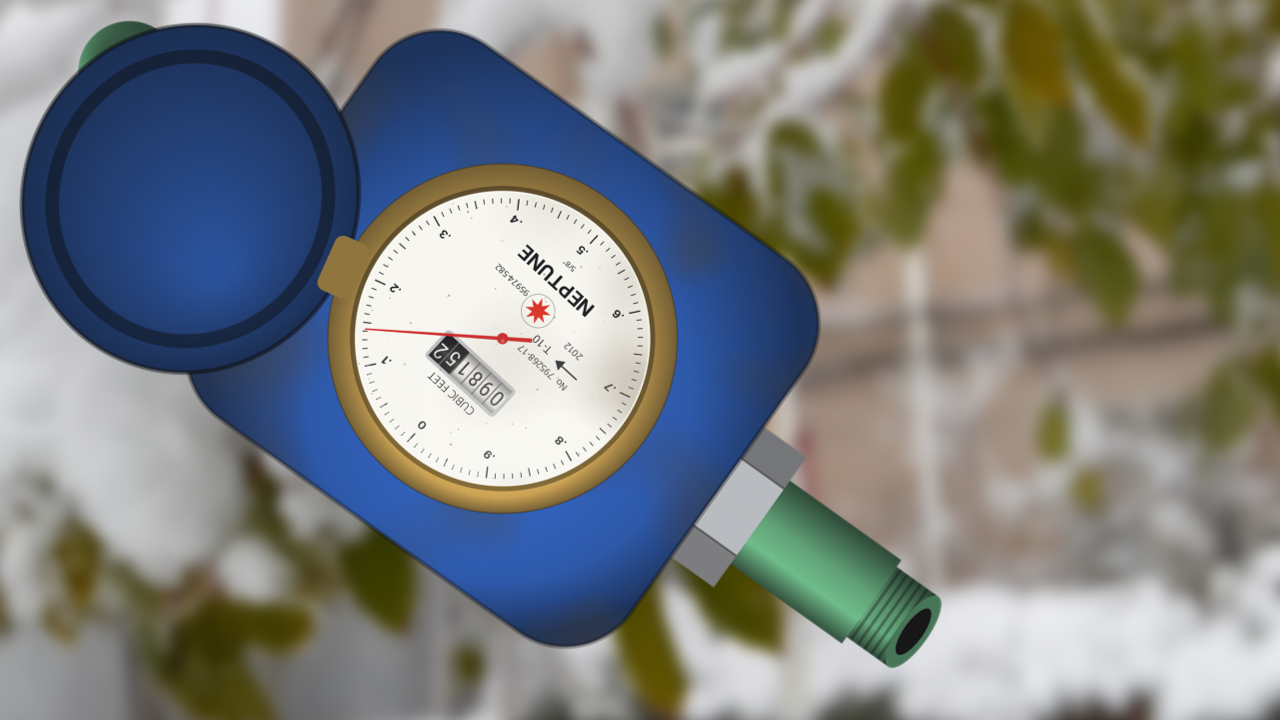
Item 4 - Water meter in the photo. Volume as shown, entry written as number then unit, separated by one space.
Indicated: 98152.14 ft³
